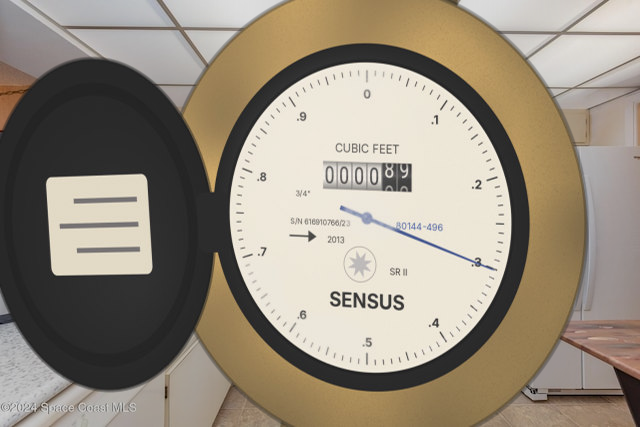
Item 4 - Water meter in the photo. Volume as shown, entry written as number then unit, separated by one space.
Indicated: 89.30 ft³
